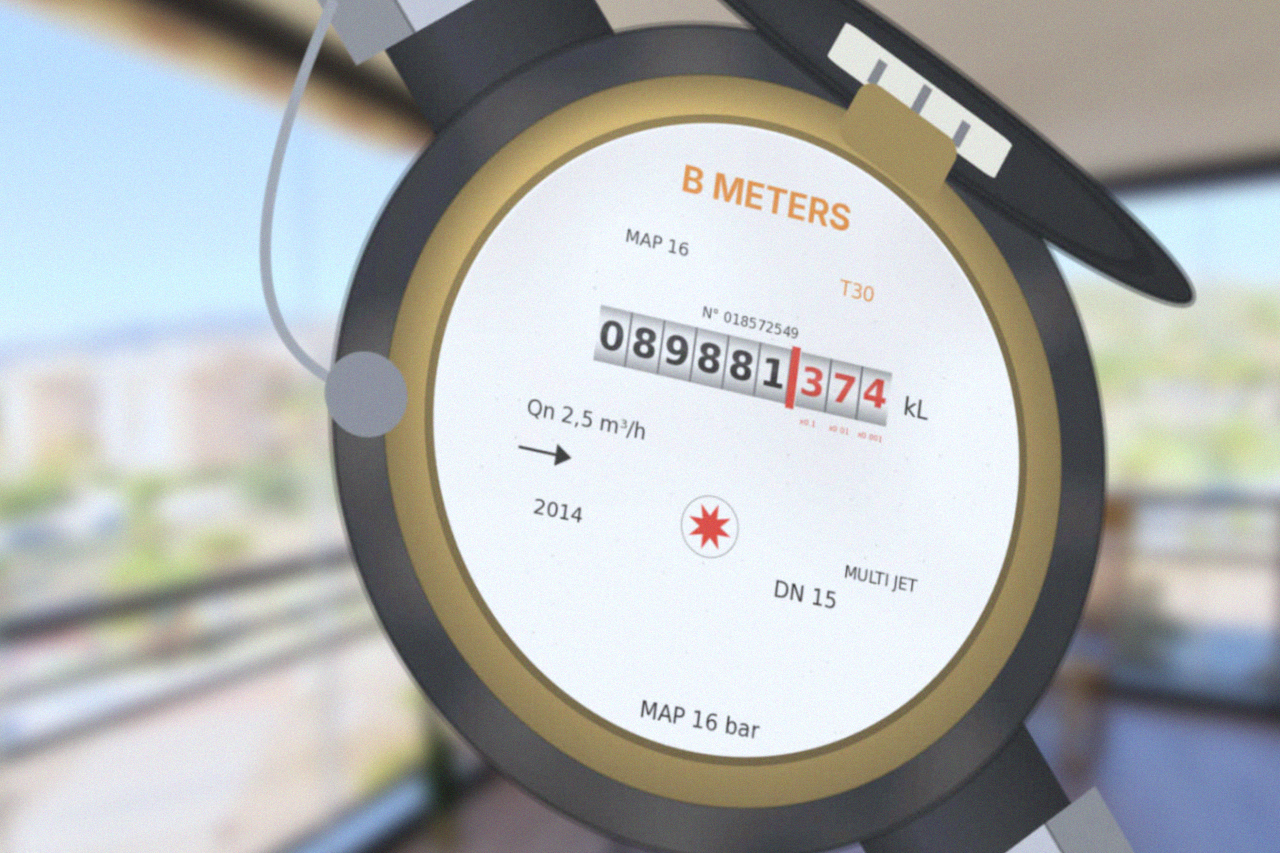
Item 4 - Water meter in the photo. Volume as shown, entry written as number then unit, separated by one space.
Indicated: 89881.374 kL
